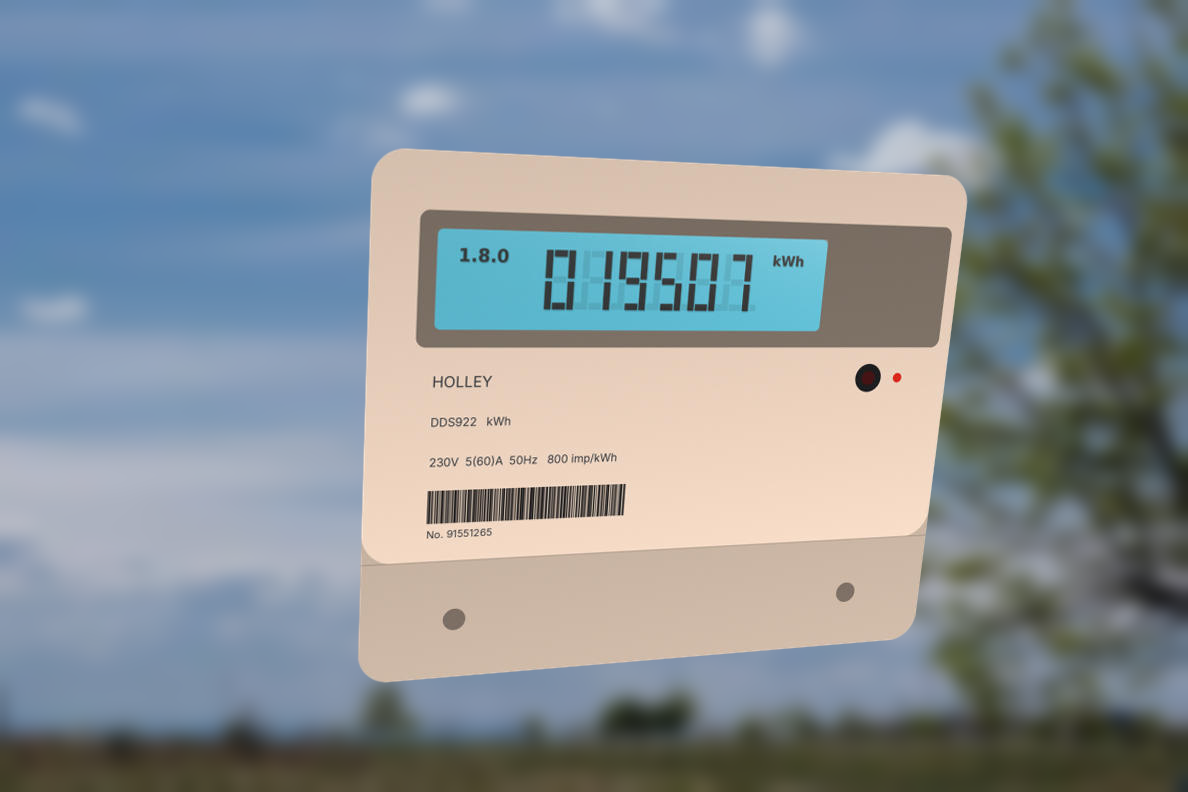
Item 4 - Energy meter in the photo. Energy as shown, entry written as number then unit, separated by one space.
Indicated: 19507 kWh
